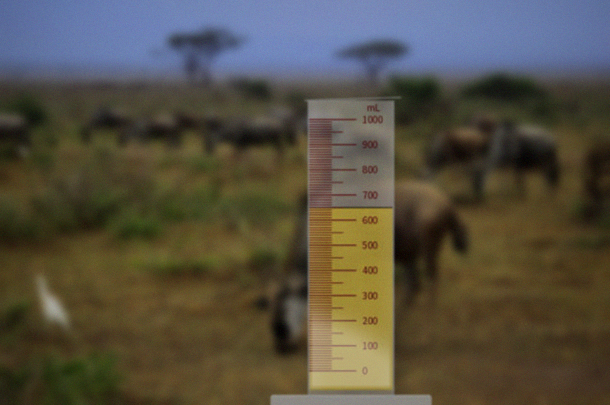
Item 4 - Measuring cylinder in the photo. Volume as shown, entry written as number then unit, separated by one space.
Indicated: 650 mL
